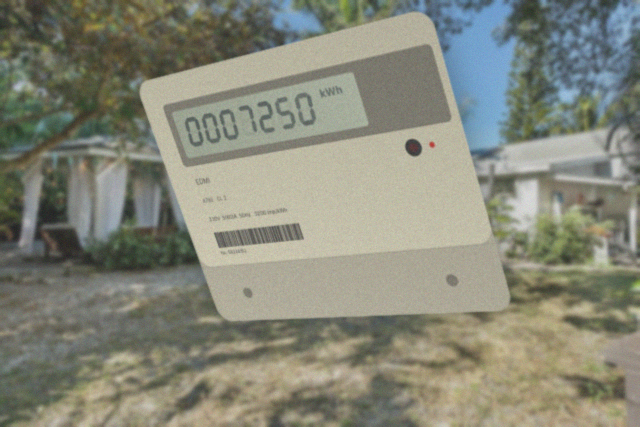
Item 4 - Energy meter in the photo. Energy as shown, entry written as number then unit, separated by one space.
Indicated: 7250 kWh
